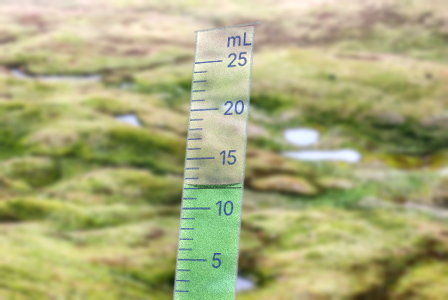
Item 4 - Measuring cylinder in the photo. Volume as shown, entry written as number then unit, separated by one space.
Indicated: 12 mL
